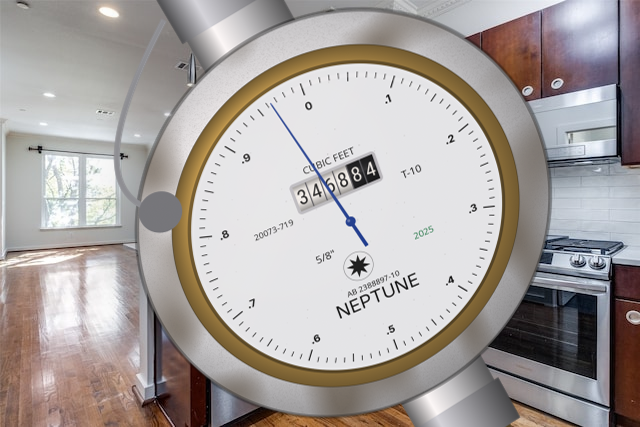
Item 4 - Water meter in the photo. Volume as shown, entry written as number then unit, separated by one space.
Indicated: 346883.96 ft³
